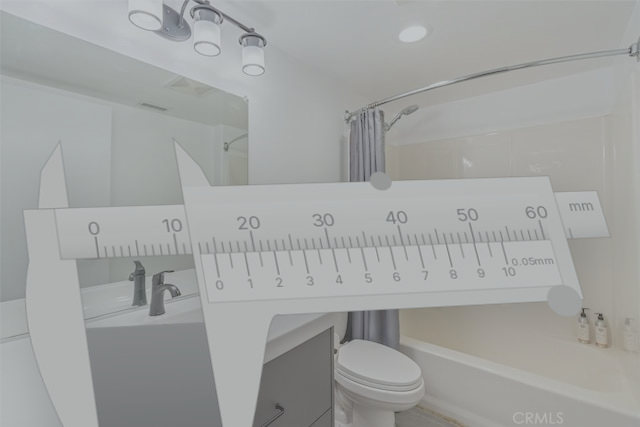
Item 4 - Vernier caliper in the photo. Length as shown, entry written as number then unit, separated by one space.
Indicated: 14.8 mm
